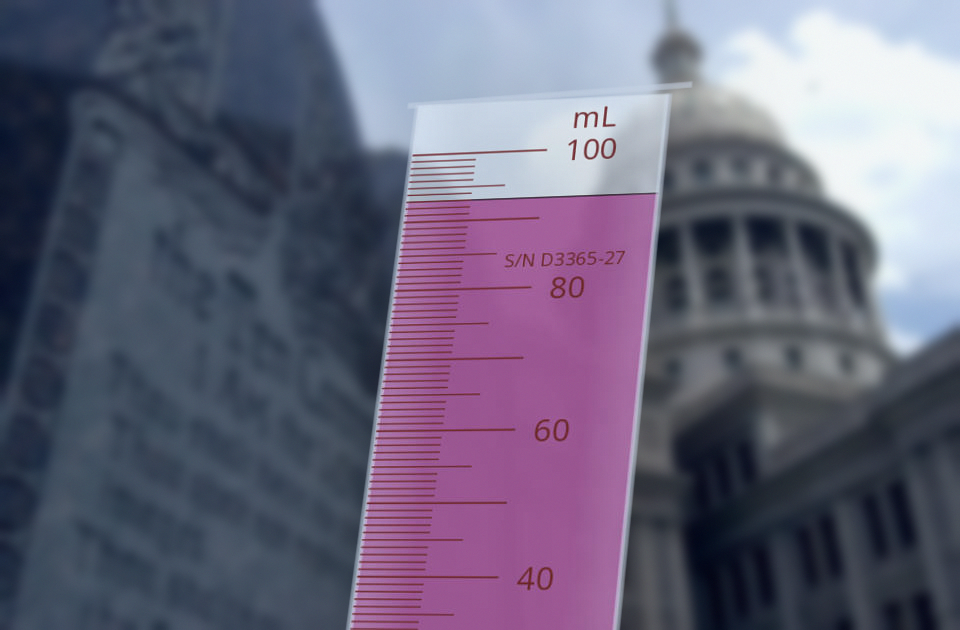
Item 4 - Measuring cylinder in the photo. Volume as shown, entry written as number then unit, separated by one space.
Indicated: 93 mL
